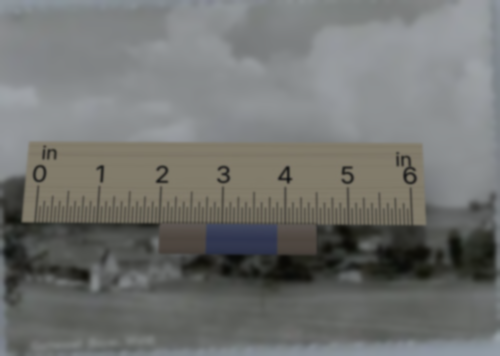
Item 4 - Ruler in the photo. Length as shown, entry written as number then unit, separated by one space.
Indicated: 2.5 in
